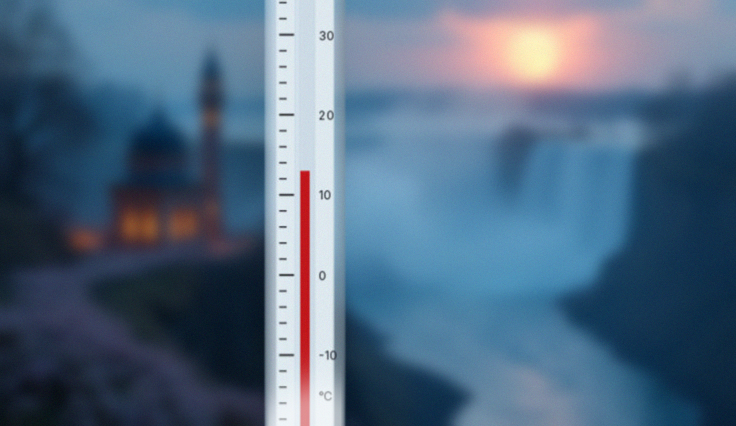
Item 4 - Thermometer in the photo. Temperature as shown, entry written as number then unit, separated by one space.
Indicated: 13 °C
